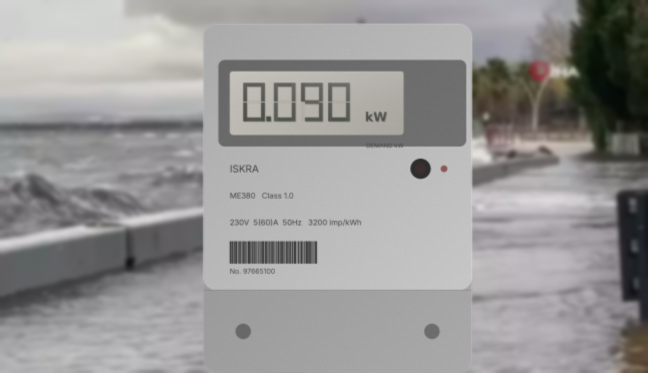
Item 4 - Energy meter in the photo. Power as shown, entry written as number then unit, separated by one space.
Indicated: 0.090 kW
